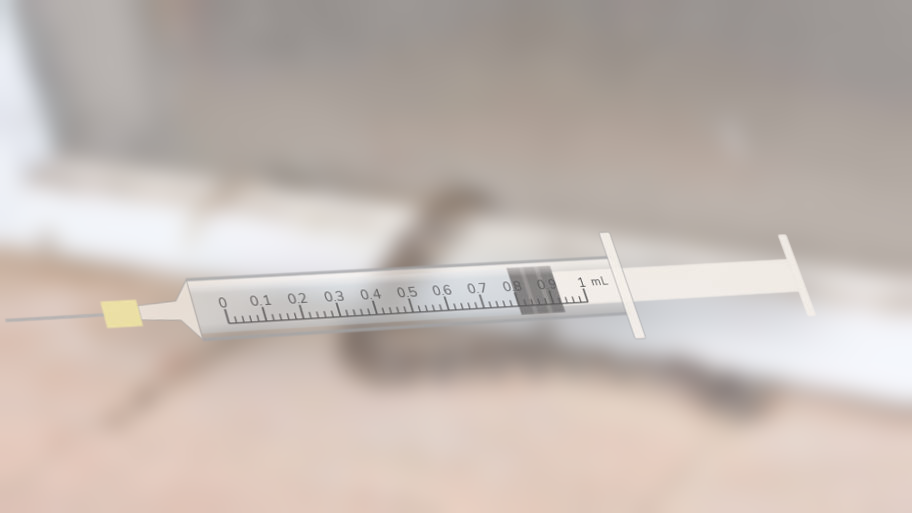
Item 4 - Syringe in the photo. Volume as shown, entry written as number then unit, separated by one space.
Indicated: 0.8 mL
